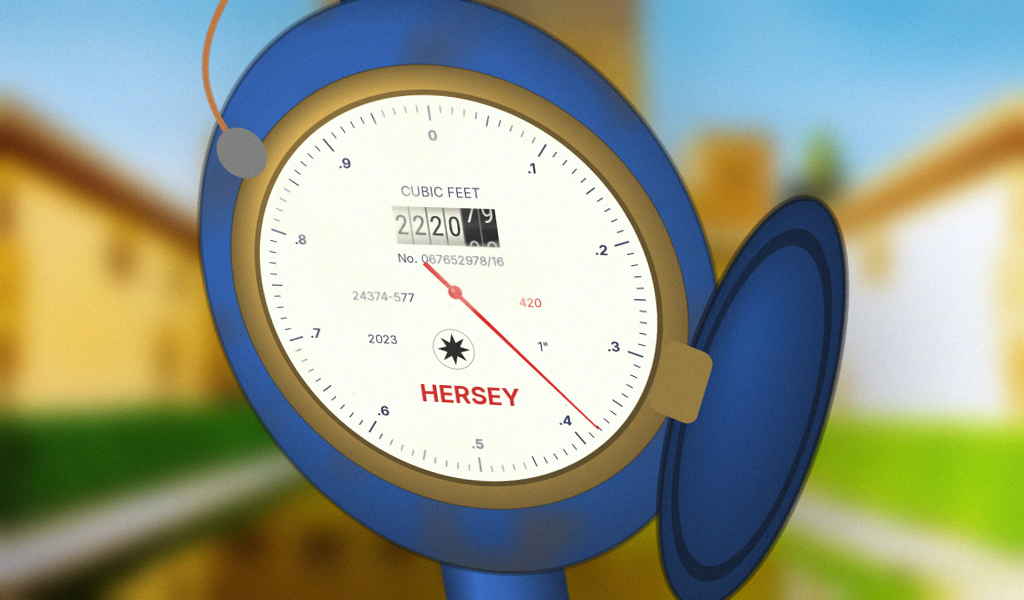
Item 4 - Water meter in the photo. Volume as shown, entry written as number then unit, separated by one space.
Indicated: 222079.38 ft³
